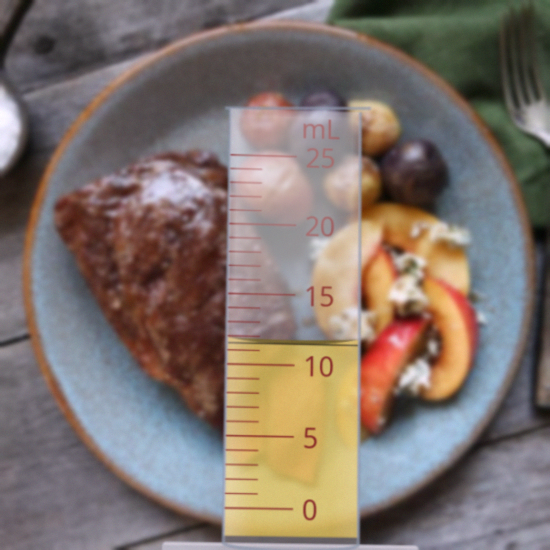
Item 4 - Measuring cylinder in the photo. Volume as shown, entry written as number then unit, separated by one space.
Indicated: 11.5 mL
